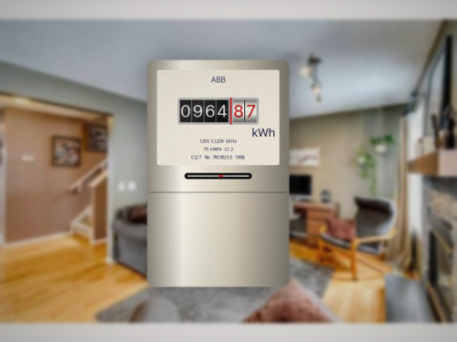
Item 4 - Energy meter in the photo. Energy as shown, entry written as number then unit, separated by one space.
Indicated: 964.87 kWh
